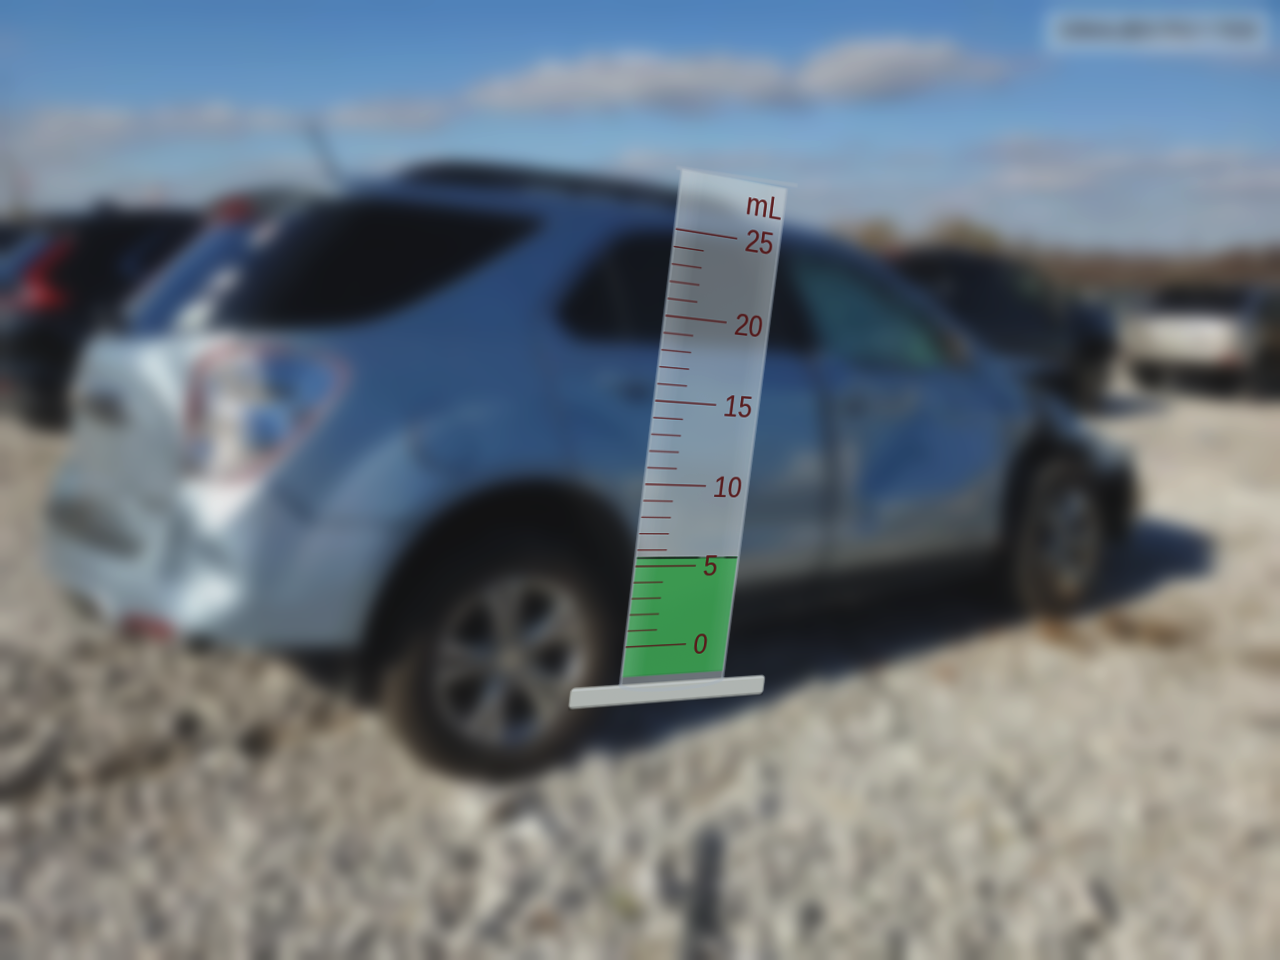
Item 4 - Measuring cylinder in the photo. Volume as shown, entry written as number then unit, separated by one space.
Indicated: 5.5 mL
